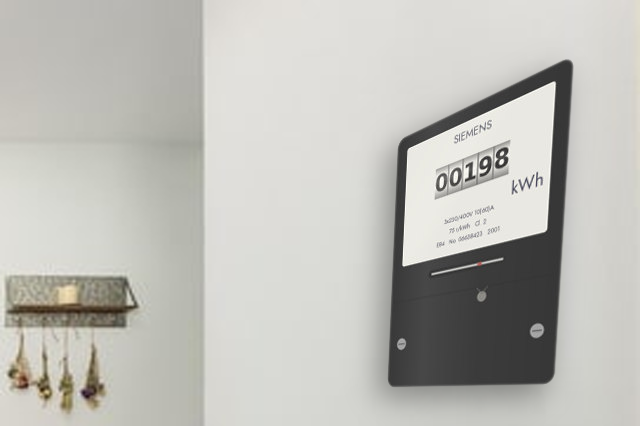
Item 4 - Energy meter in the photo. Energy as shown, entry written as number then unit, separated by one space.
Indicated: 198 kWh
